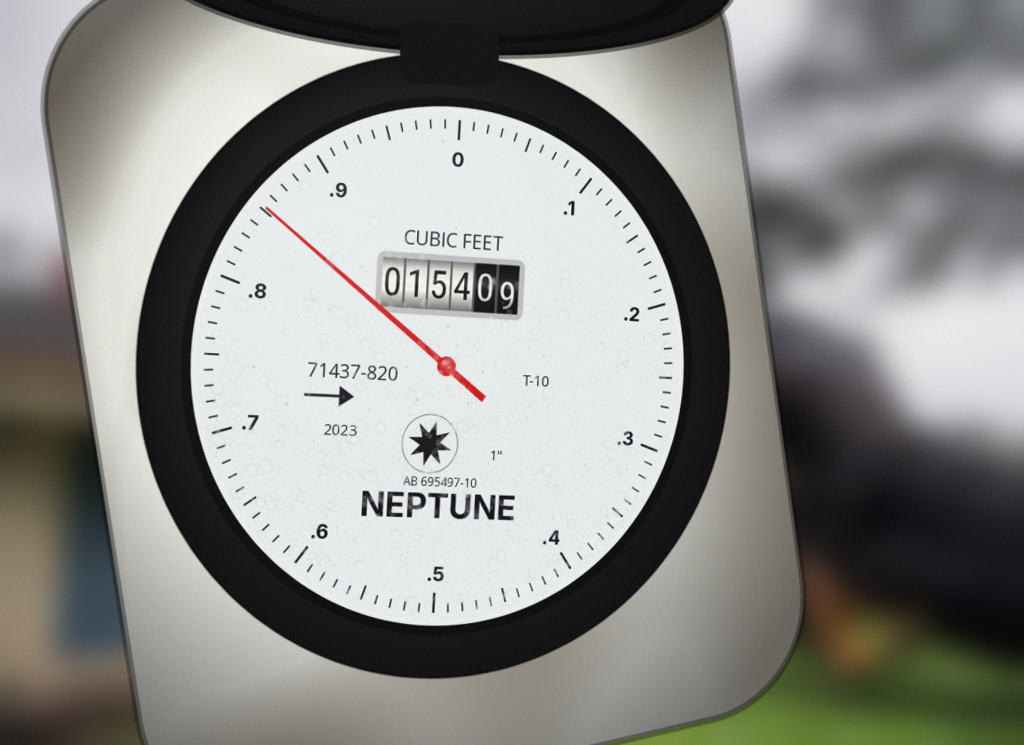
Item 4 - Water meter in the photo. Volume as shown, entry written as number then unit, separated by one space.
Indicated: 15408.85 ft³
